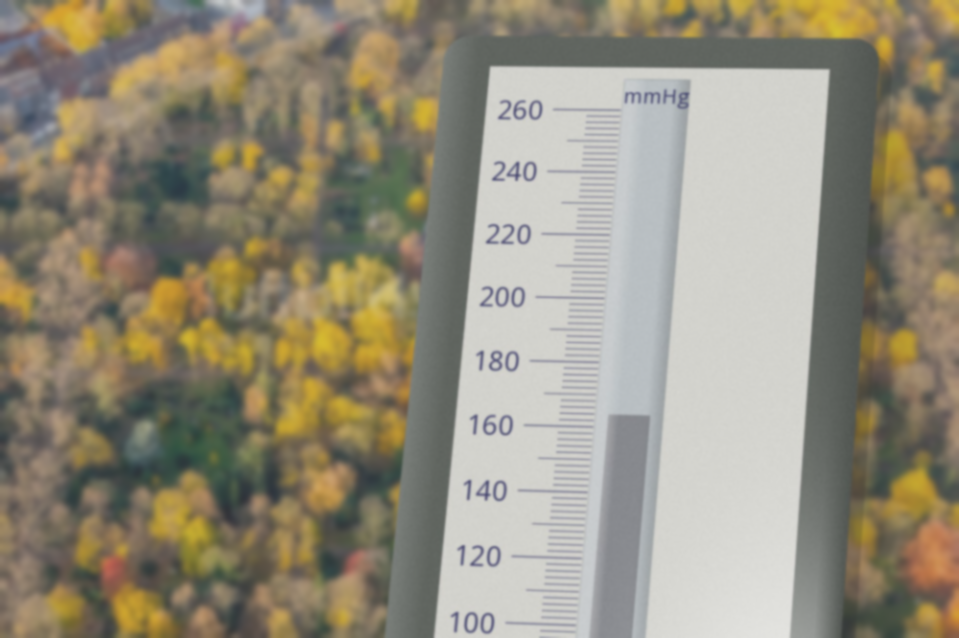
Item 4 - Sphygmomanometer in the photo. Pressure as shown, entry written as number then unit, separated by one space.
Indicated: 164 mmHg
